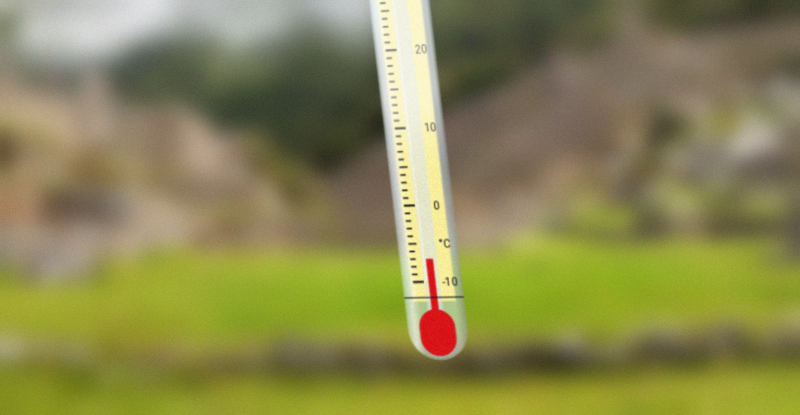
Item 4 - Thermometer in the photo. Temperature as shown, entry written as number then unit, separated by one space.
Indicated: -7 °C
